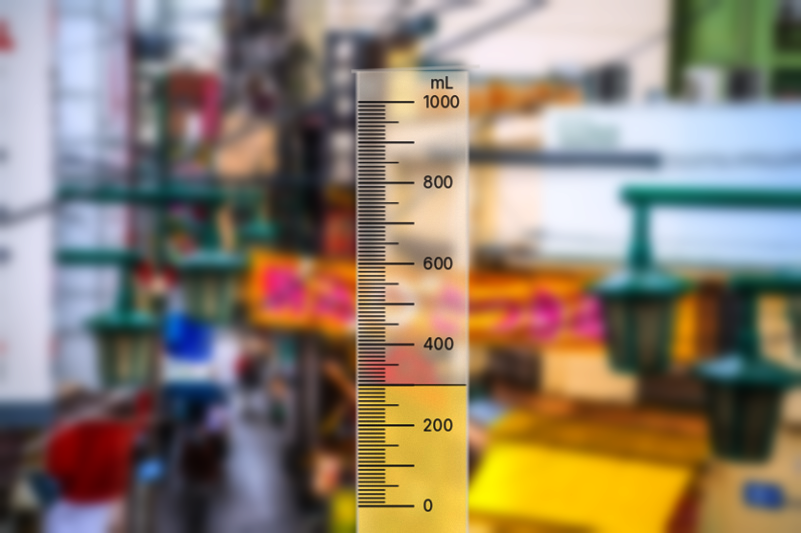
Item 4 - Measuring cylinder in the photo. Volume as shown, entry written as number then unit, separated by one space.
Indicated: 300 mL
